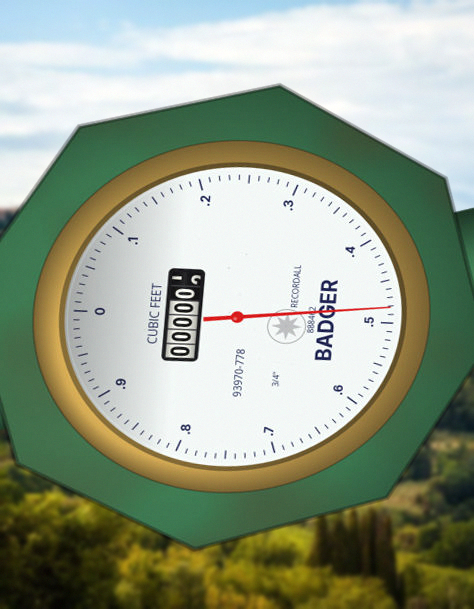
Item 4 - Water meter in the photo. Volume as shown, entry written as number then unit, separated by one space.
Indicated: 1.48 ft³
